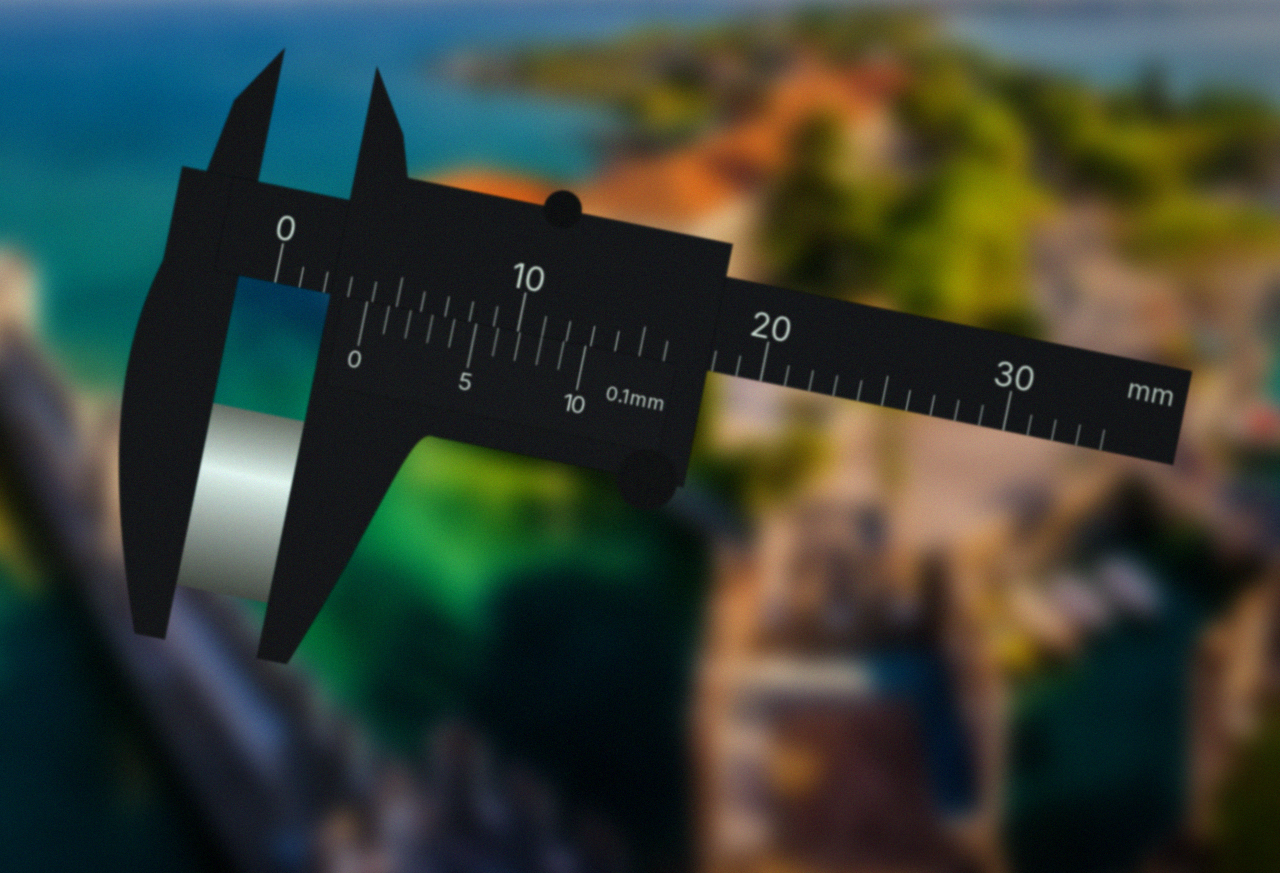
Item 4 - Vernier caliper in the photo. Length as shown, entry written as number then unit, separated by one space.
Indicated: 3.8 mm
